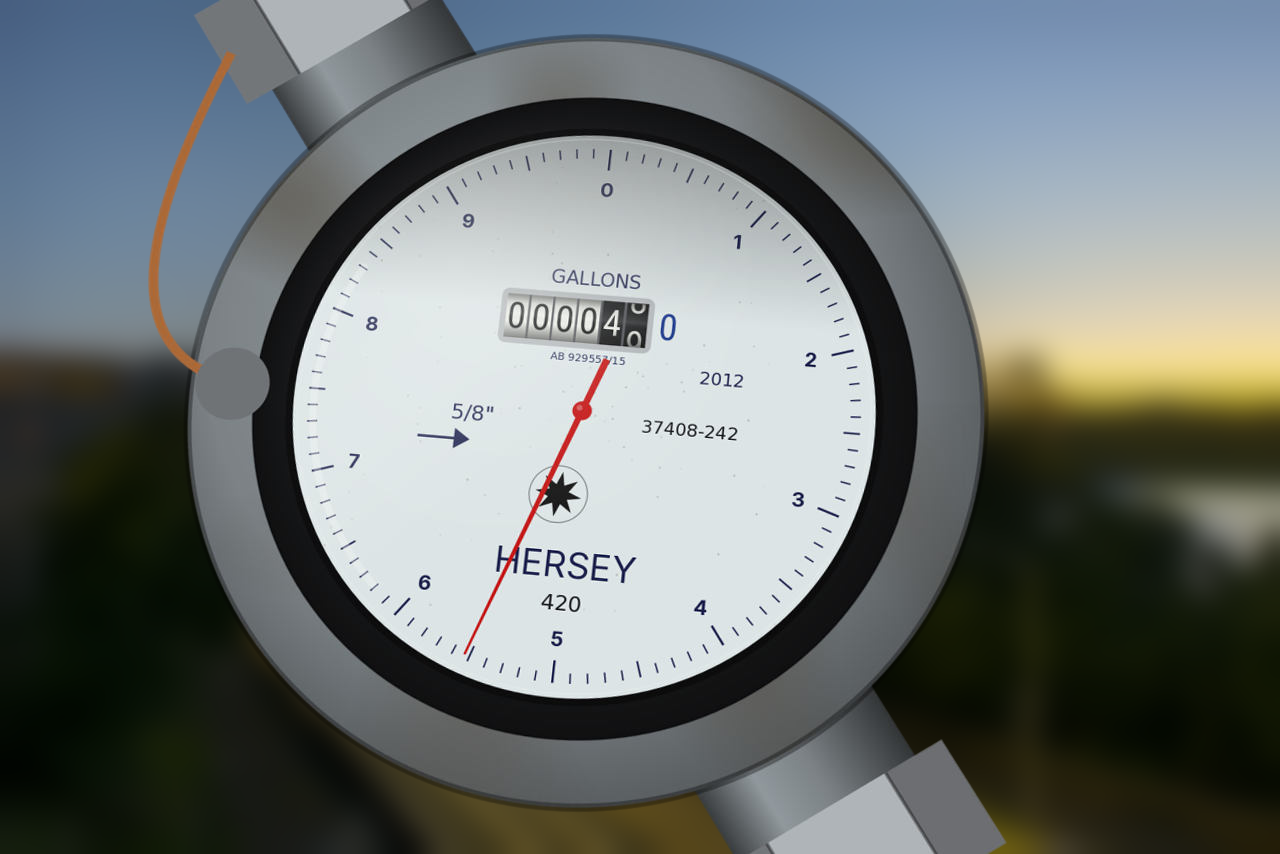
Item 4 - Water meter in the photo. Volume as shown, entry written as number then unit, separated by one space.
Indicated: 485.5 gal
